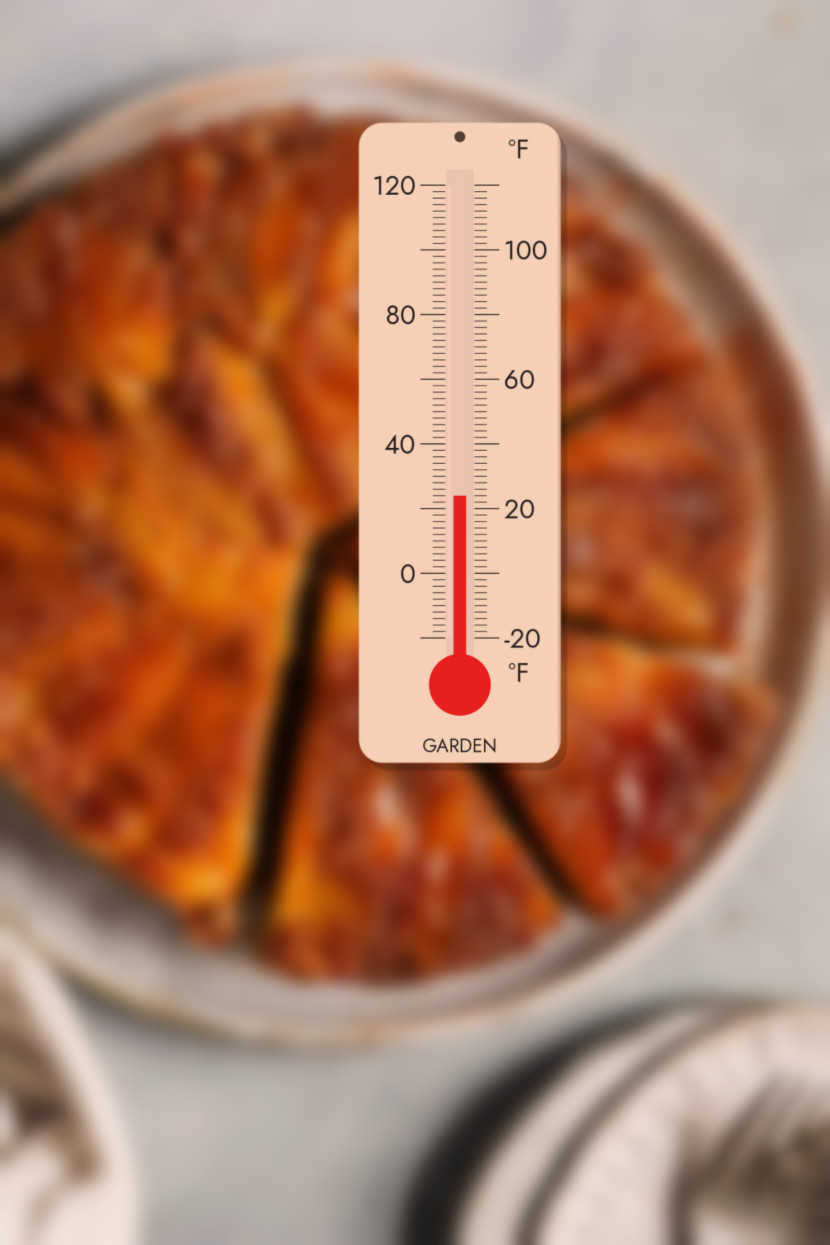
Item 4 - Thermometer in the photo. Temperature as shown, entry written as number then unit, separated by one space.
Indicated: 24 °F
